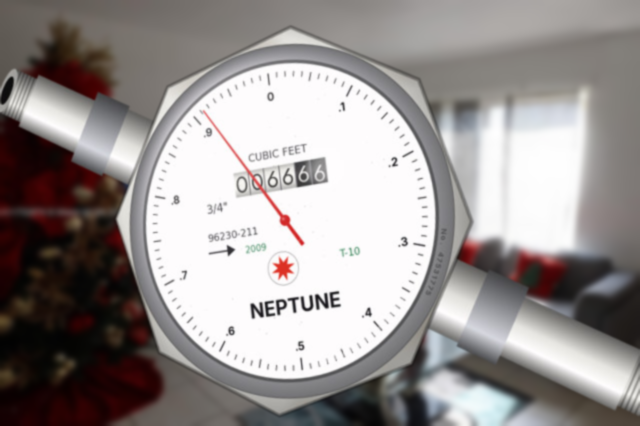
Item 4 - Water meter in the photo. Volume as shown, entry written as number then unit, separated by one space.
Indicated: 6665.91 ft³
